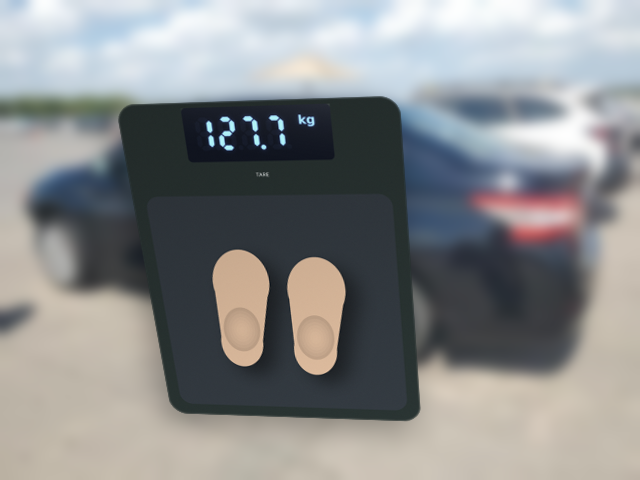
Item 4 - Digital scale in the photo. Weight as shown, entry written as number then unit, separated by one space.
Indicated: 127.7 kg
